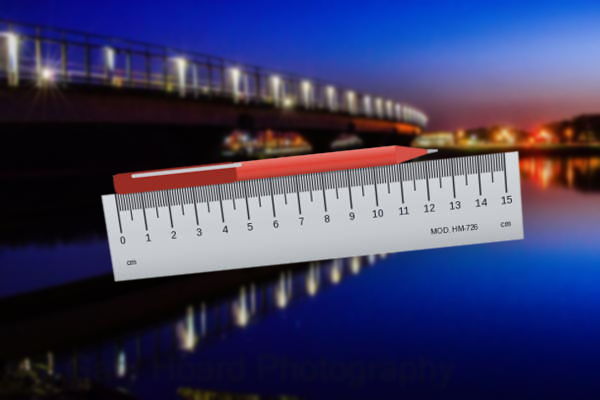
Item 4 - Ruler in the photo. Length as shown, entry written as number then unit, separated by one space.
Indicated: 12.5 cm
